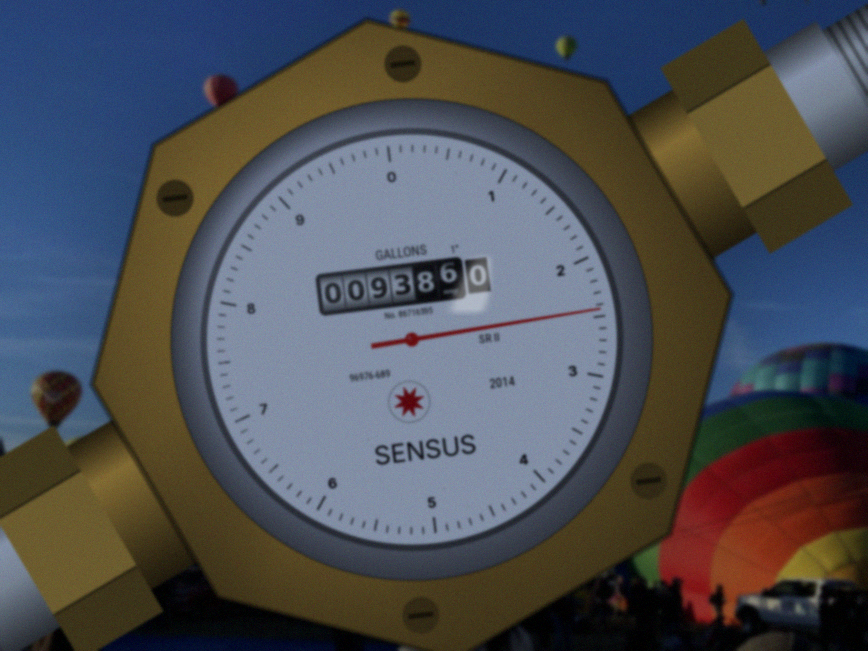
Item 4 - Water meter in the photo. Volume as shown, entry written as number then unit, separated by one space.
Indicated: 93862.4 gal
